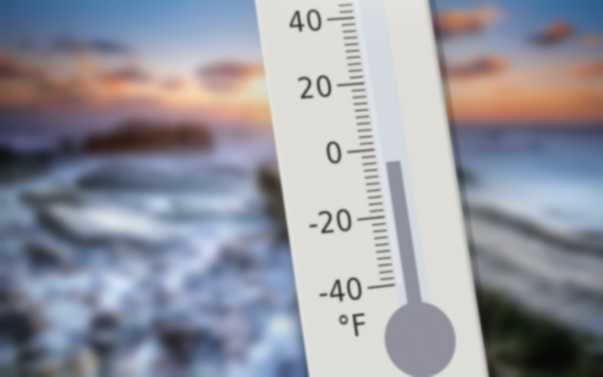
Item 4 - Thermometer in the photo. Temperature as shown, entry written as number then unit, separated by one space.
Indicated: -4 °F
